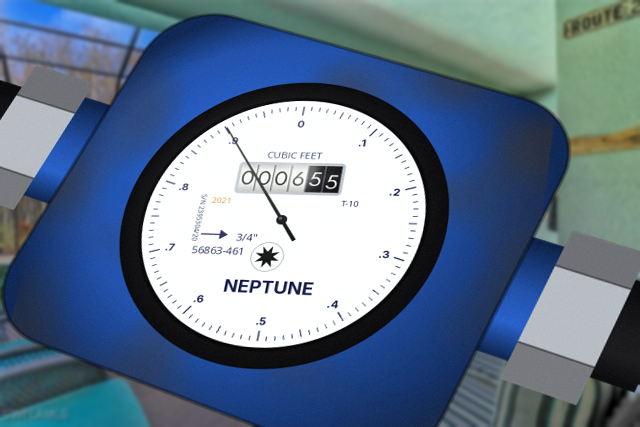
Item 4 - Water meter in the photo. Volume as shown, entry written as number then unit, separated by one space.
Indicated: 654.90 ft³
